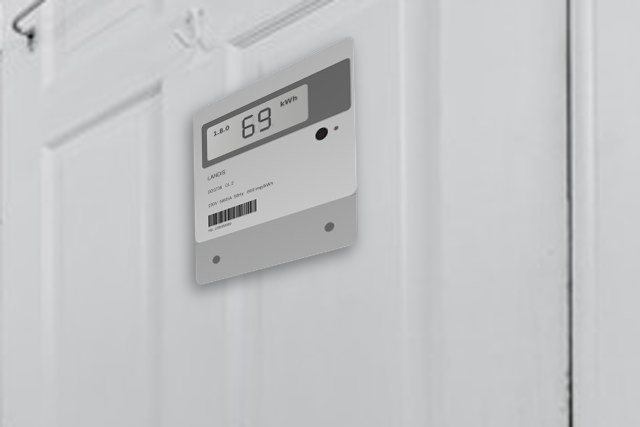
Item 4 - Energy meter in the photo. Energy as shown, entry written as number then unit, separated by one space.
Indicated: 69 kWh
